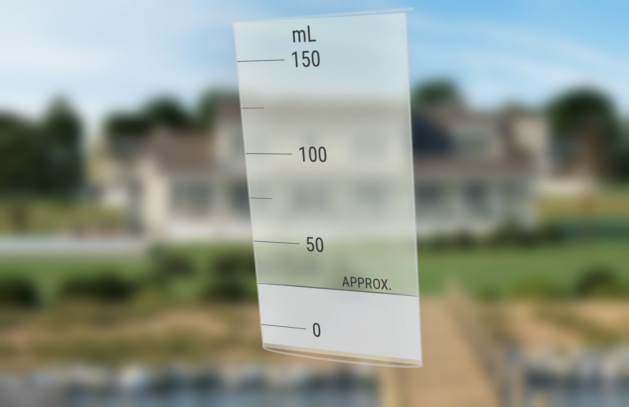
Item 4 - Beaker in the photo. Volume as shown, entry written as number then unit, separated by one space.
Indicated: 25 mL
